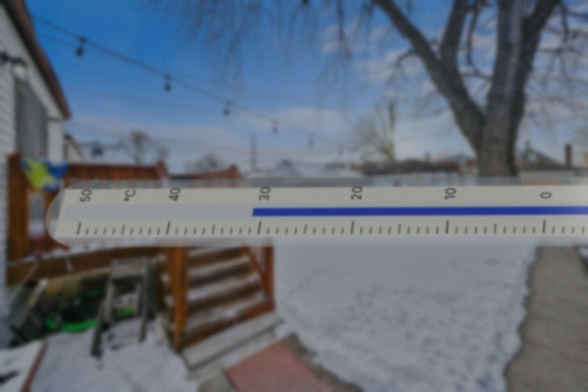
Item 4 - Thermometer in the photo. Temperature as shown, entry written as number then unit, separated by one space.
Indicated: 31 °C
